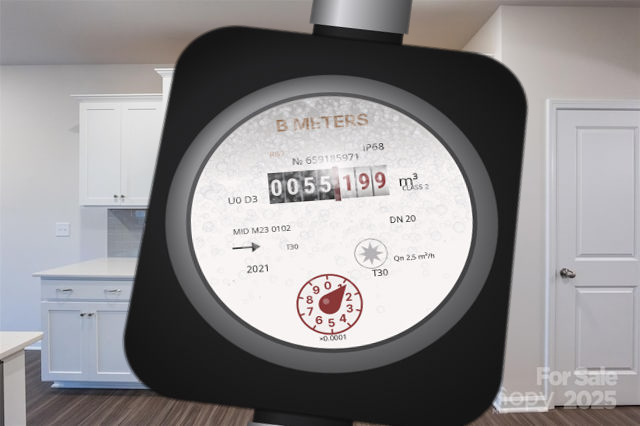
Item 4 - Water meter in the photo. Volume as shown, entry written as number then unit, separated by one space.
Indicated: 55.1991 m³
